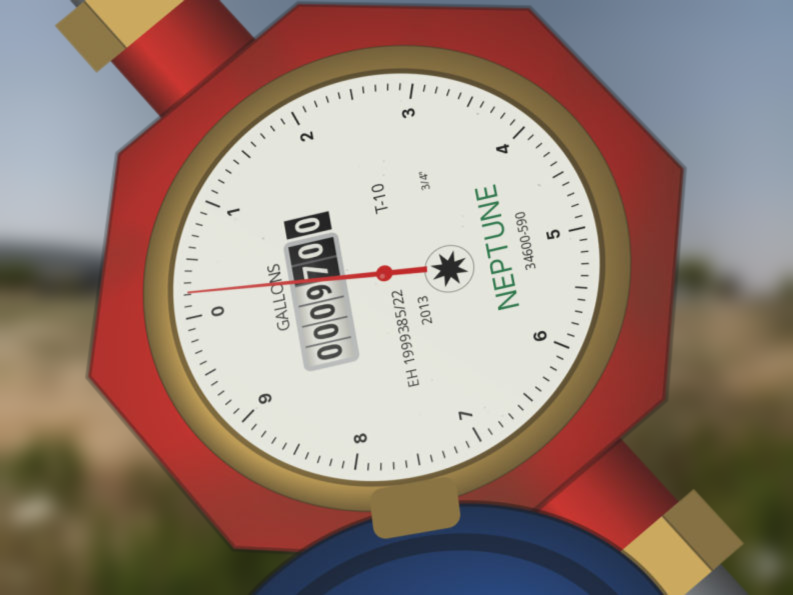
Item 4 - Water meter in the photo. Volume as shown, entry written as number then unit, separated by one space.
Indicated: 9700.2 gal
